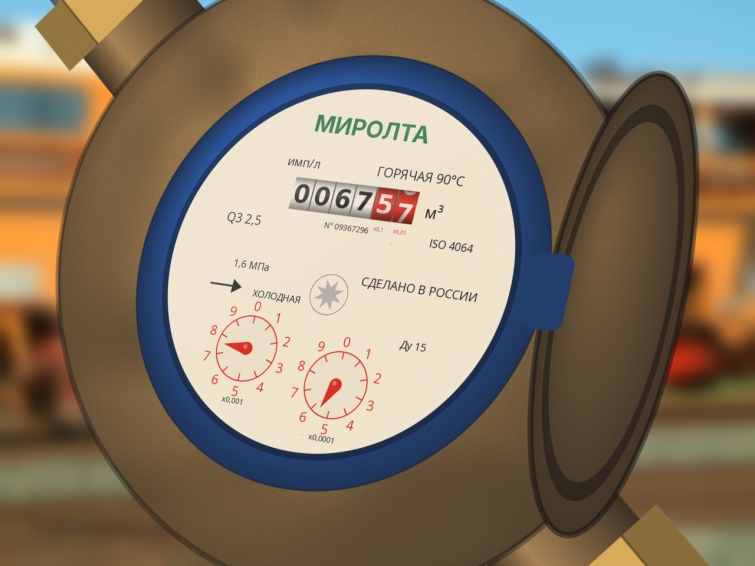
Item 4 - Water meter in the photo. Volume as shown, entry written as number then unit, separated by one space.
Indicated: 67.5675 m³
